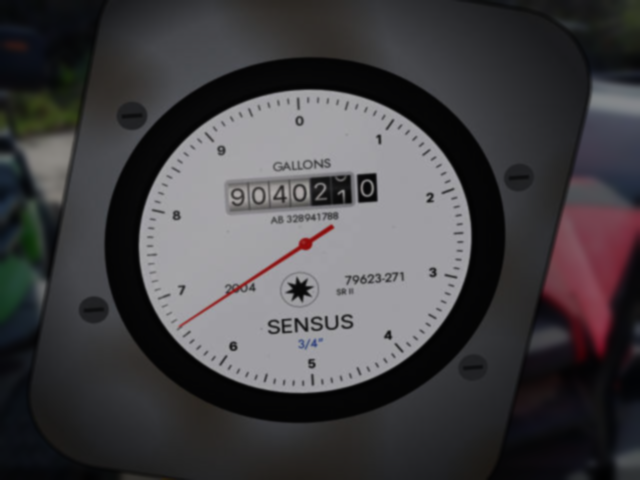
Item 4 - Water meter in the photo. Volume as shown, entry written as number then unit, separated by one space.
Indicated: 9040206.6 gal
